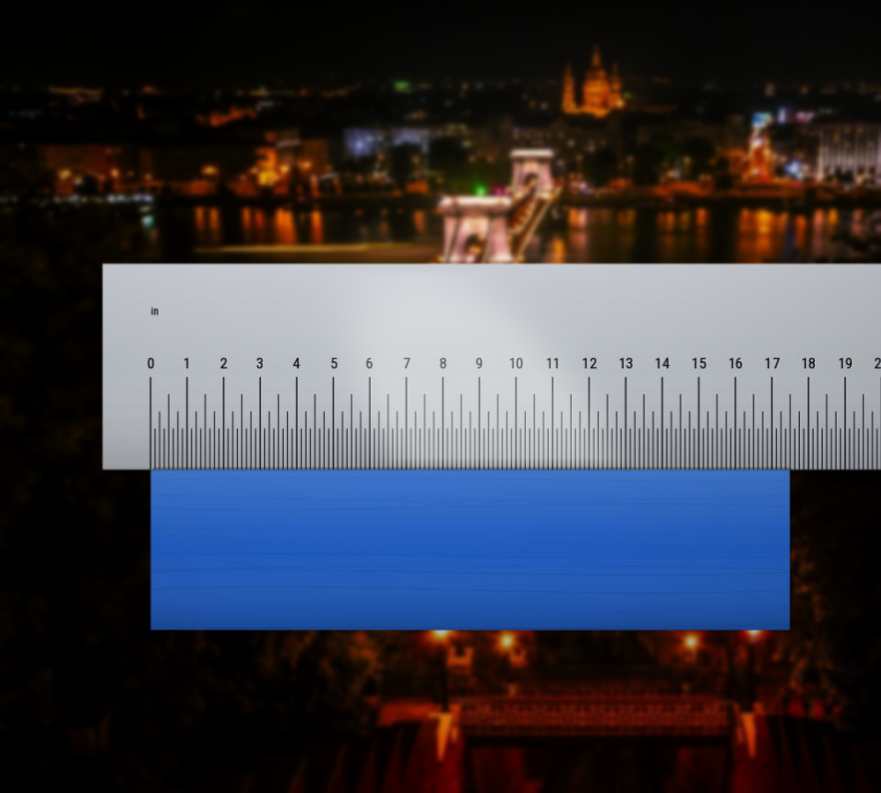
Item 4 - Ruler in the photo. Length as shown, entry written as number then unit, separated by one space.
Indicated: 17.5 in
